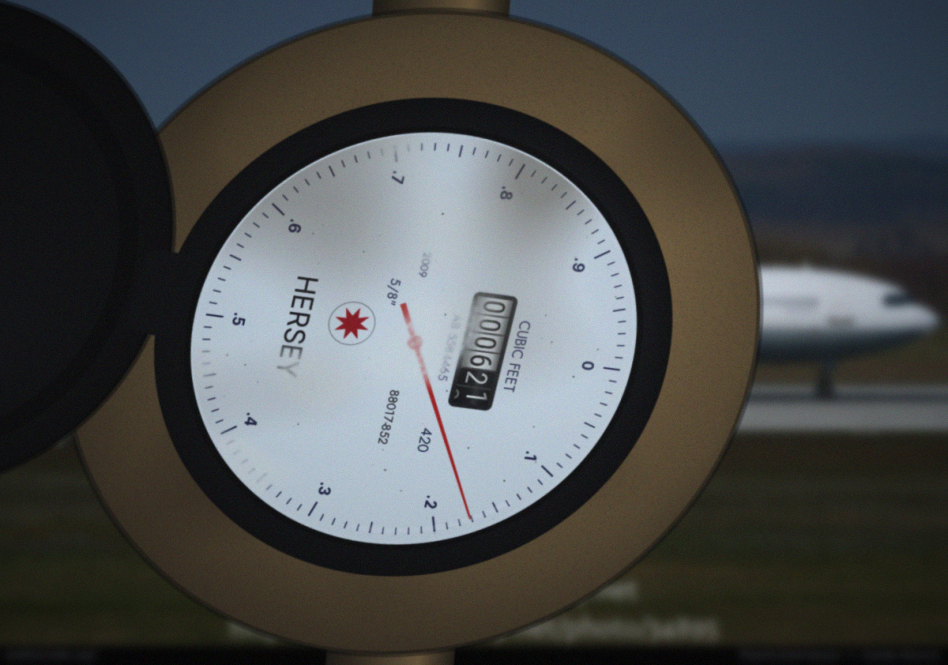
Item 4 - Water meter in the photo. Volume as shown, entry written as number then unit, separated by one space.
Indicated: 621.17 ft³
